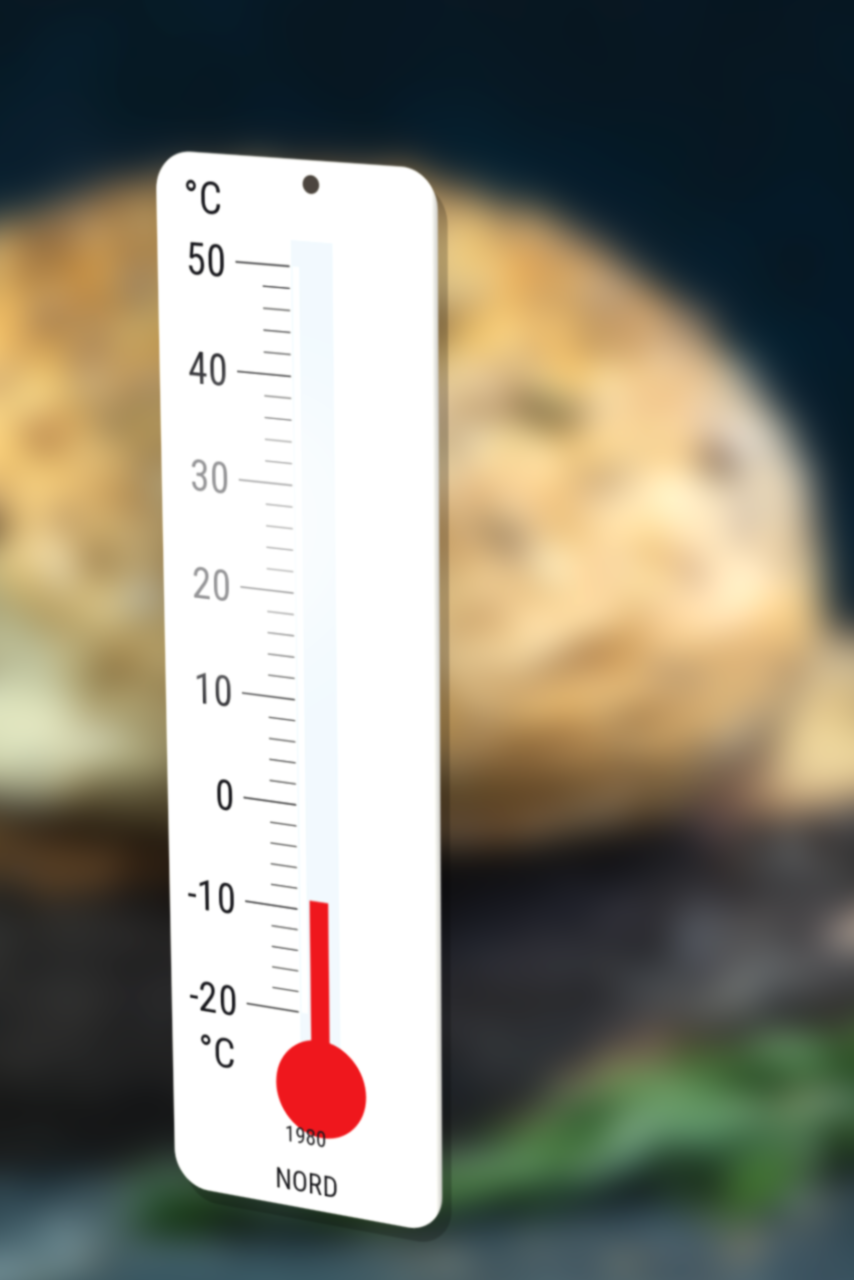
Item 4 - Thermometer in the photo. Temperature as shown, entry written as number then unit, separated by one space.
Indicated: -9 °C
